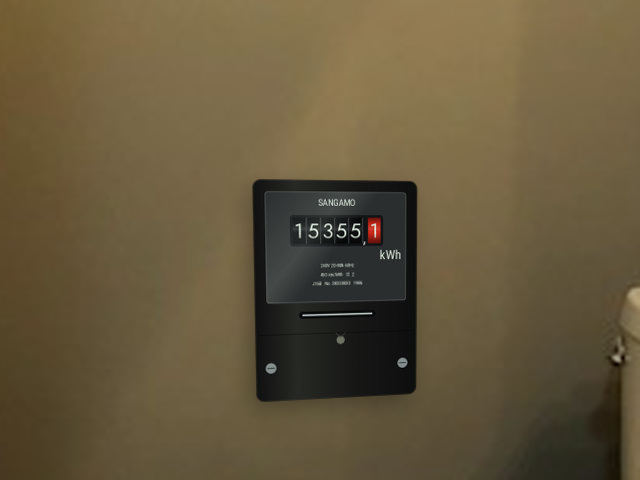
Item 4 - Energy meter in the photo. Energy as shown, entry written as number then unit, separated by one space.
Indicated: 15355.1 kWh
